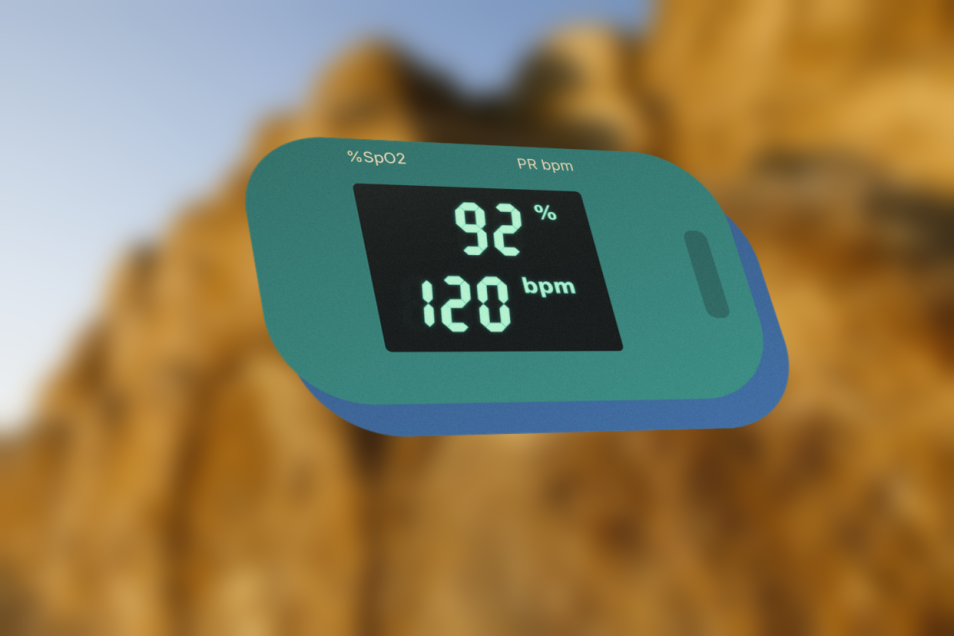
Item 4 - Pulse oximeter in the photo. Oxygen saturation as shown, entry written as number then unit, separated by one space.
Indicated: 92 %
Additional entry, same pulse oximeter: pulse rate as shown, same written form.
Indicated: 120 bpm
